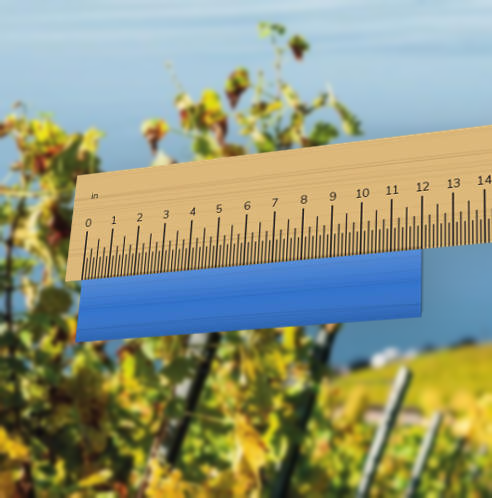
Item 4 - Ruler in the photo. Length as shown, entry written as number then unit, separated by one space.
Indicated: 12 in
